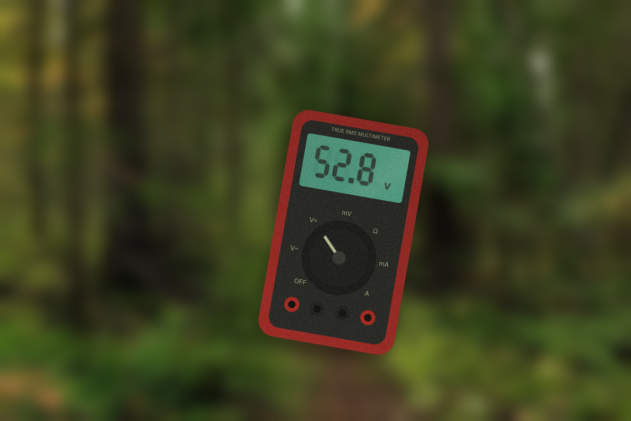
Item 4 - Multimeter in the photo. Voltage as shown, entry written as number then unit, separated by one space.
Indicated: 52.8 V
